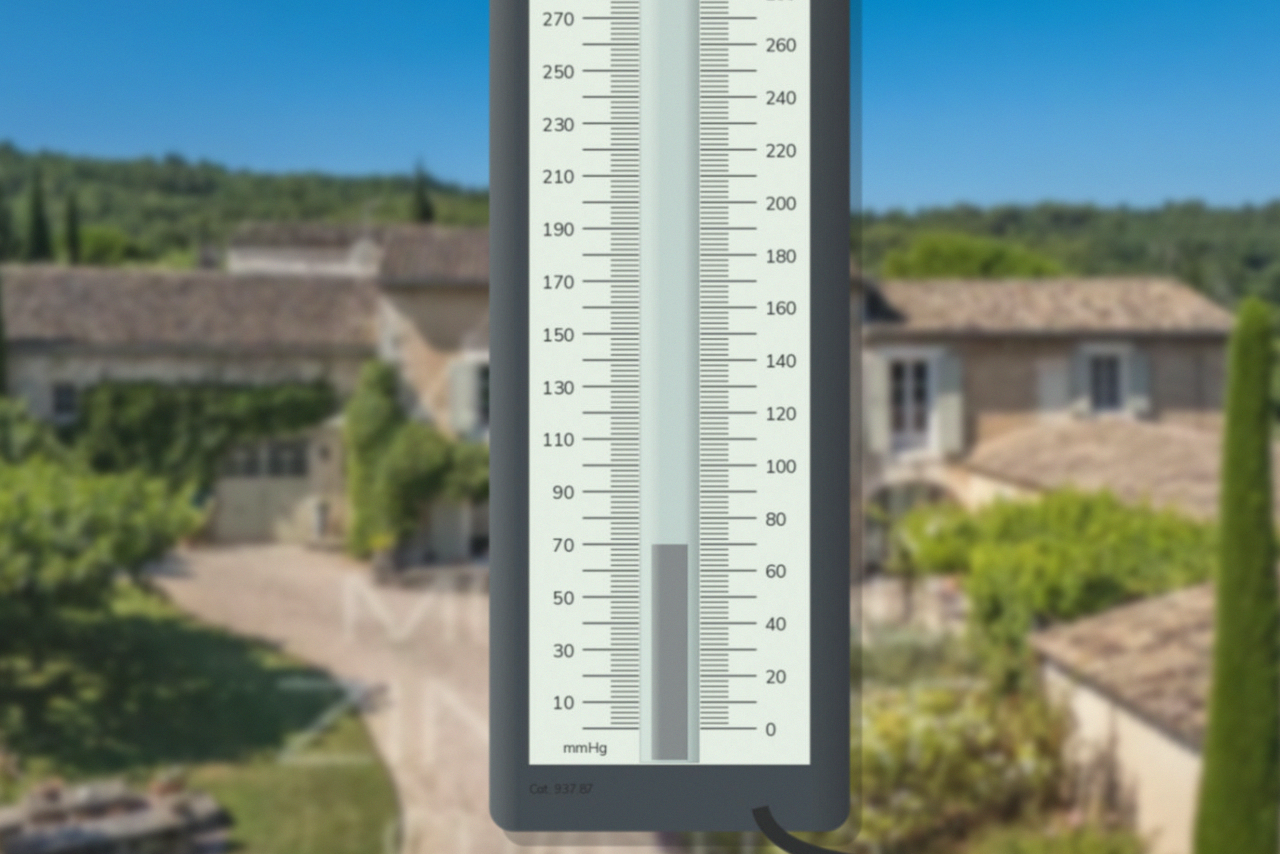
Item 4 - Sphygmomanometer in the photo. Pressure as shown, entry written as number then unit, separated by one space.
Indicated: 70 mmHg
